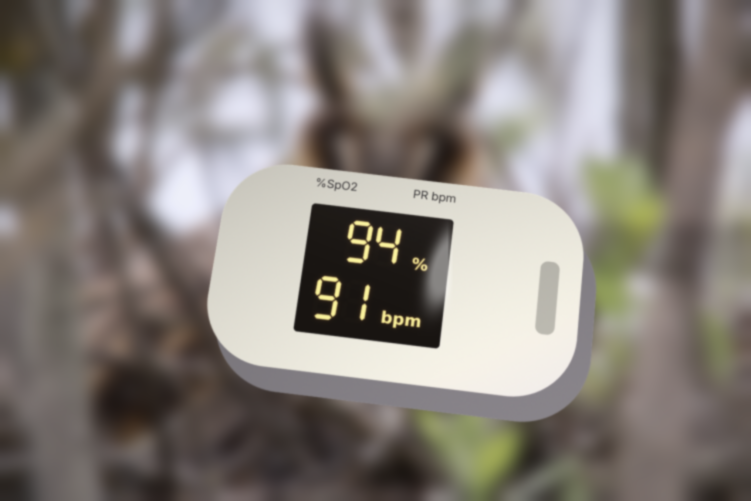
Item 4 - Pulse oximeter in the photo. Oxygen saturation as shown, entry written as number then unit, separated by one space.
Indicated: 94 %
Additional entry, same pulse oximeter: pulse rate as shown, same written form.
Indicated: 91 bpm
